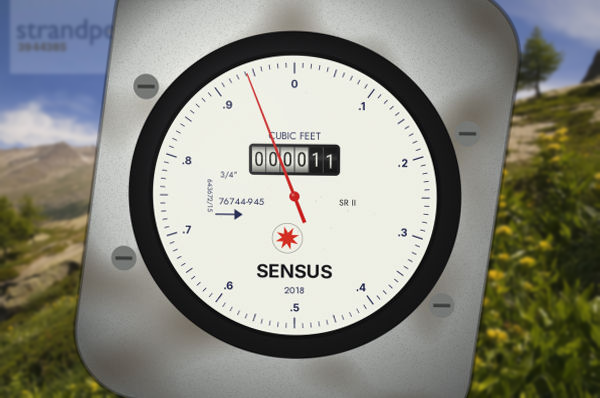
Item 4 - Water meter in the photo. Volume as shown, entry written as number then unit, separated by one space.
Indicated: 10.94 ft³
